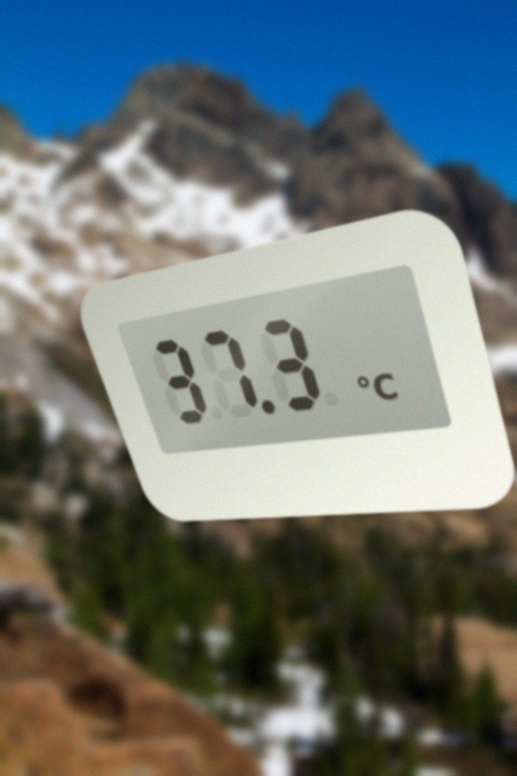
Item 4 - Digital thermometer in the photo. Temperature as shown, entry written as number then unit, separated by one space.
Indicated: 37.3 °C
